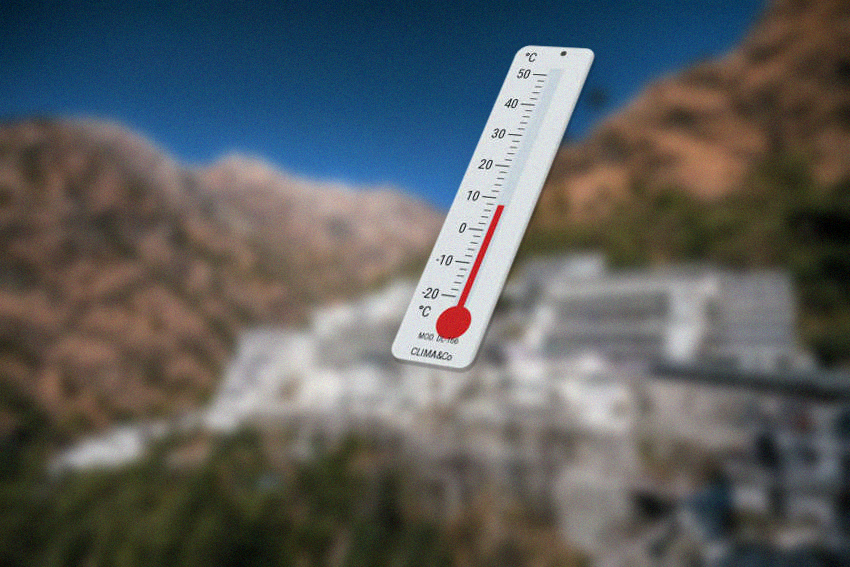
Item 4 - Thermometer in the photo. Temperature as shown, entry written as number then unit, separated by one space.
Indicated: 8 °C
